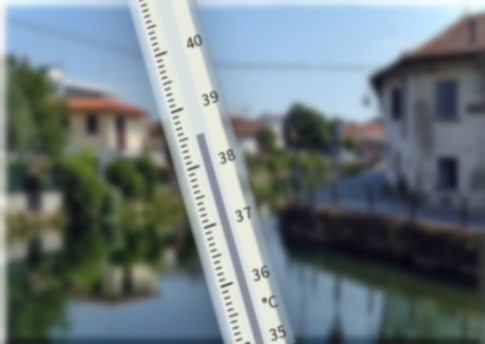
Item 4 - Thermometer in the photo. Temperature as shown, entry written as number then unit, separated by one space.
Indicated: 38.5 °C
